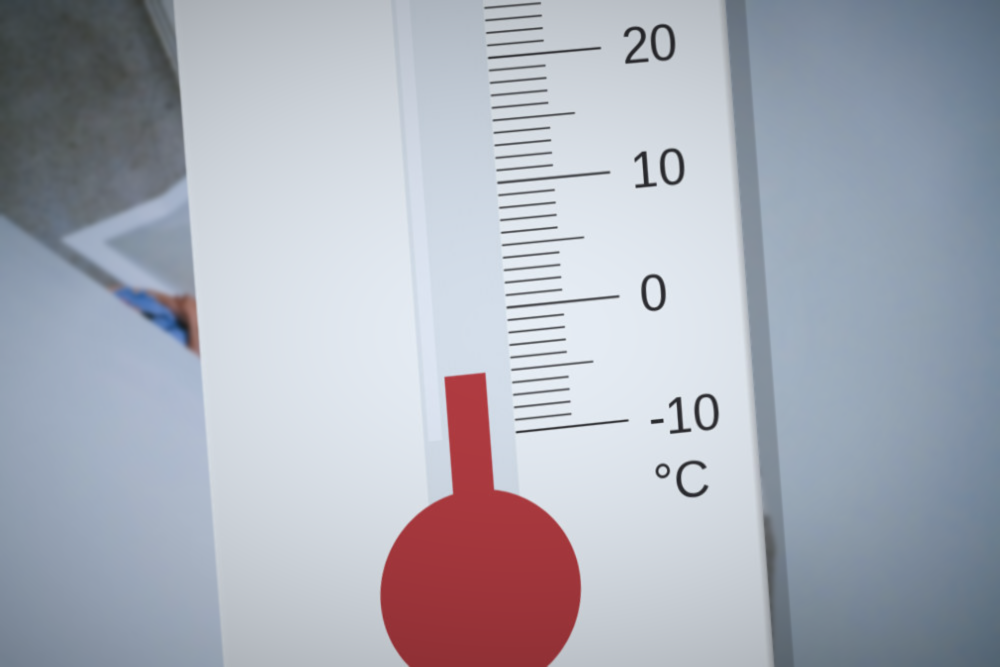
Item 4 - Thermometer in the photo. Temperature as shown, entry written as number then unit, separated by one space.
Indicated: -5 °C
